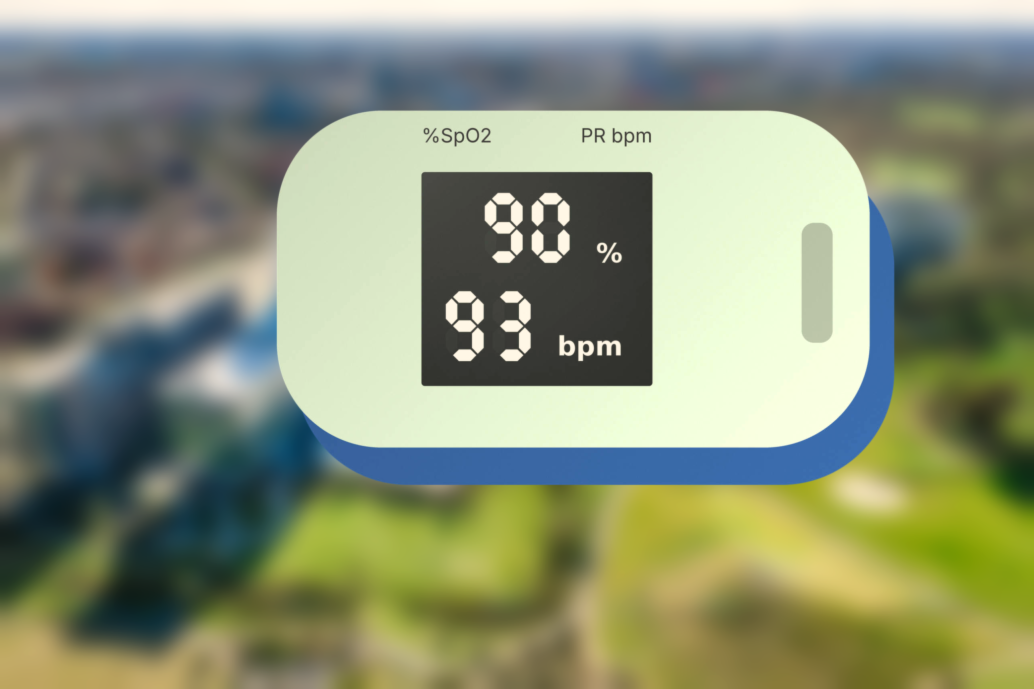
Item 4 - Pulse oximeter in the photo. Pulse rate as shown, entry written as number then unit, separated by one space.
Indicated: 93 bpm
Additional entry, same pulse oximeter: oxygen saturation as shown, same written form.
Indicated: 90 %
